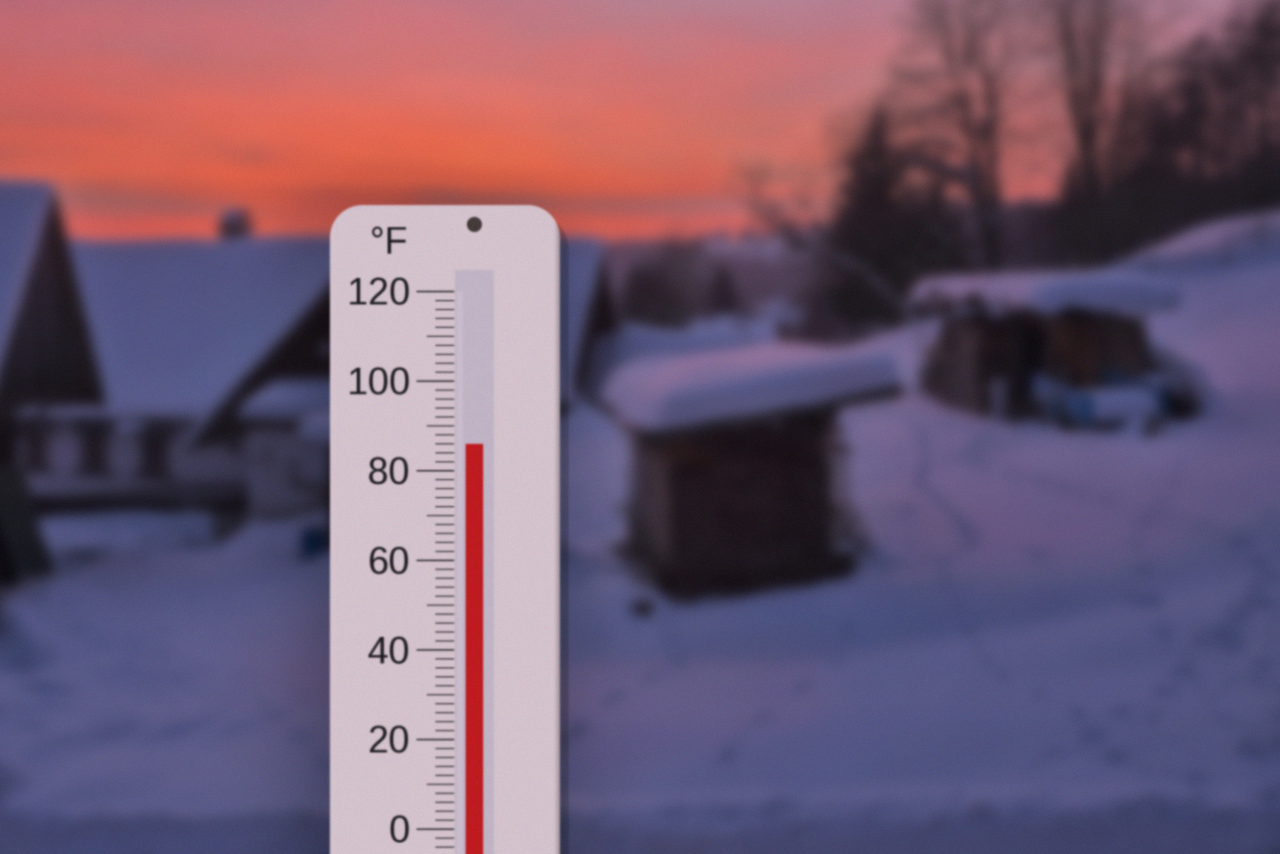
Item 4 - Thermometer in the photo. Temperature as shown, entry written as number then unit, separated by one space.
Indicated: 86 °F
